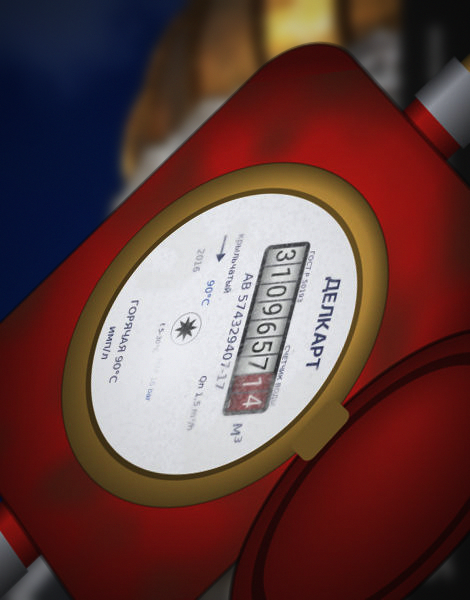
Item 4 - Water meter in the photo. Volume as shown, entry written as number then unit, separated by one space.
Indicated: 3109657.14 m³
